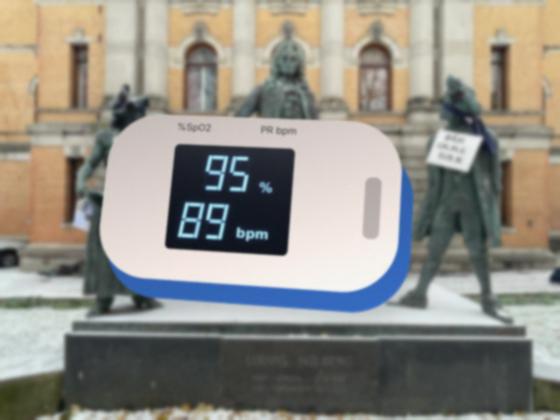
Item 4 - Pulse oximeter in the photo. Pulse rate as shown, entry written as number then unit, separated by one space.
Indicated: 89 bpm
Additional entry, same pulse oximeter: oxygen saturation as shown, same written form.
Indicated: 95 %
